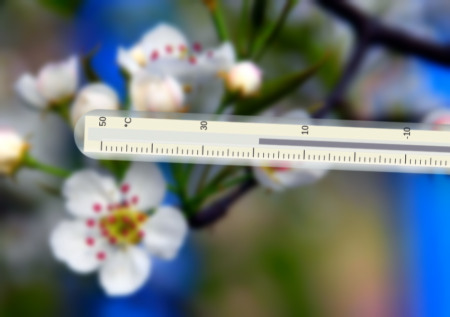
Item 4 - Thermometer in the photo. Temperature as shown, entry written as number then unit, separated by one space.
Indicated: 19 °C
